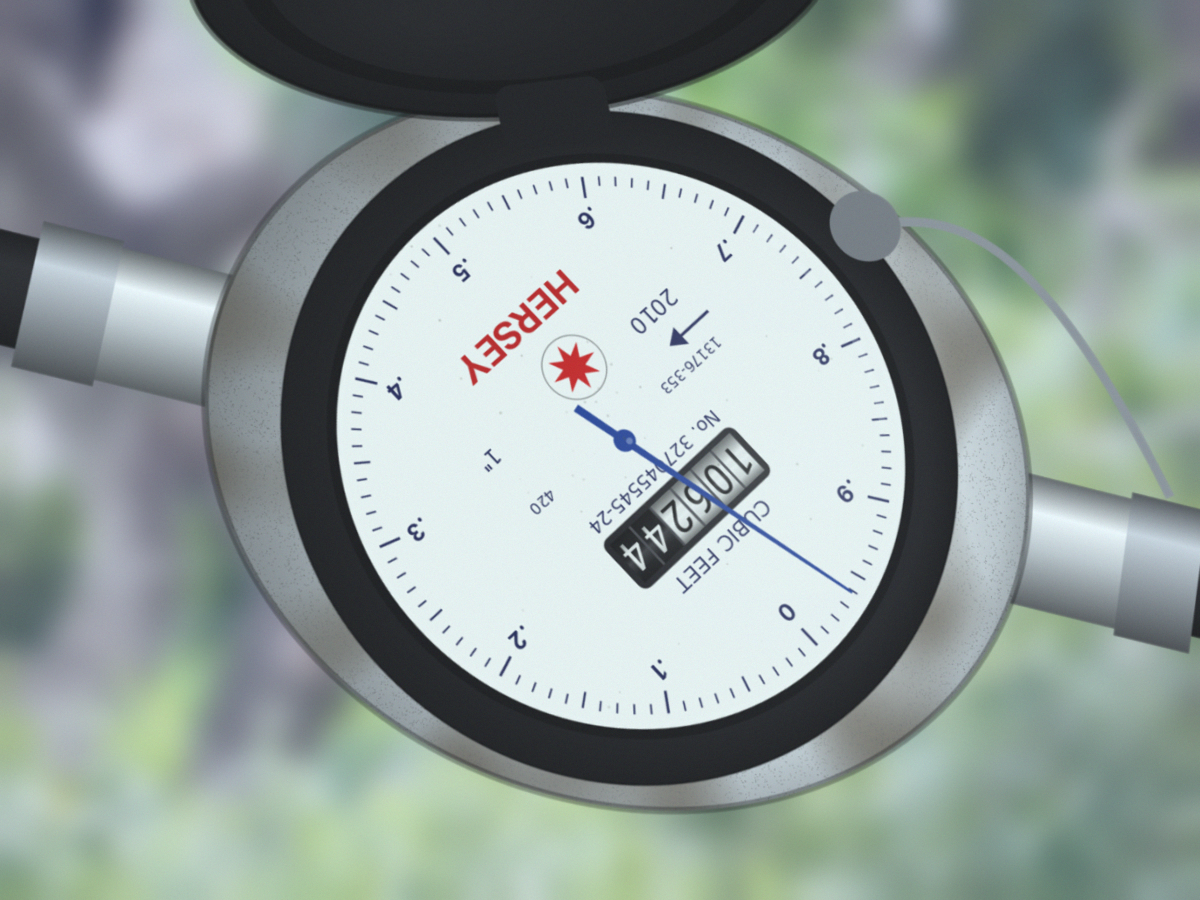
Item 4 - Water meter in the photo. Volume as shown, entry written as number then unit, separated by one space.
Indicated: 106243.96 ft³
